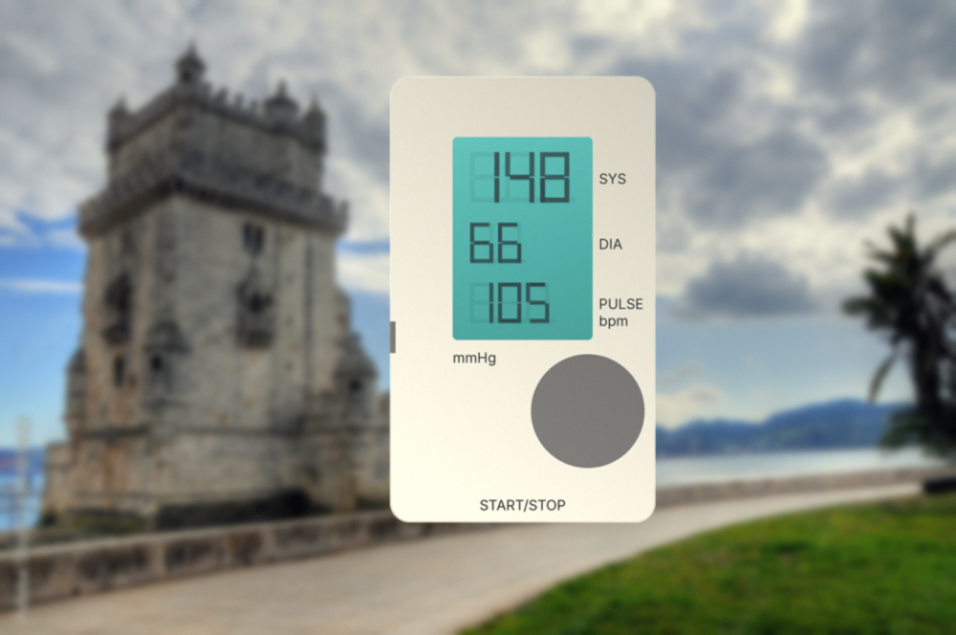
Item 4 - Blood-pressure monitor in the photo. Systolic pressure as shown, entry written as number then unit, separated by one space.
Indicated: 148 mmHg
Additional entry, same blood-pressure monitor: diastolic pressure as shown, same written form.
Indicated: 66 mmHg
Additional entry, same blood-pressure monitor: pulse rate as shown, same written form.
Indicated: 105 bpm
